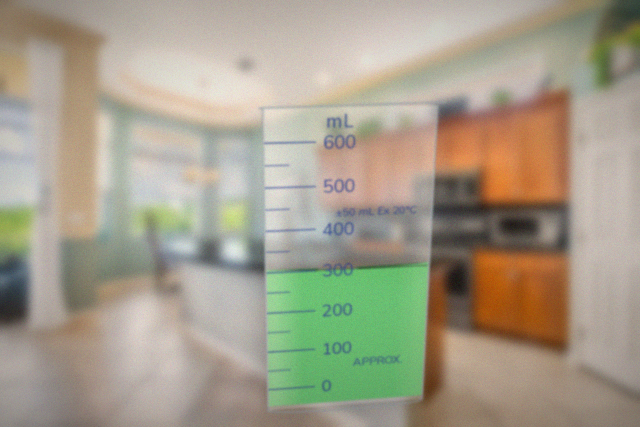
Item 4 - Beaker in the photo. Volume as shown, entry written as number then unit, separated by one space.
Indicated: 300 mL
